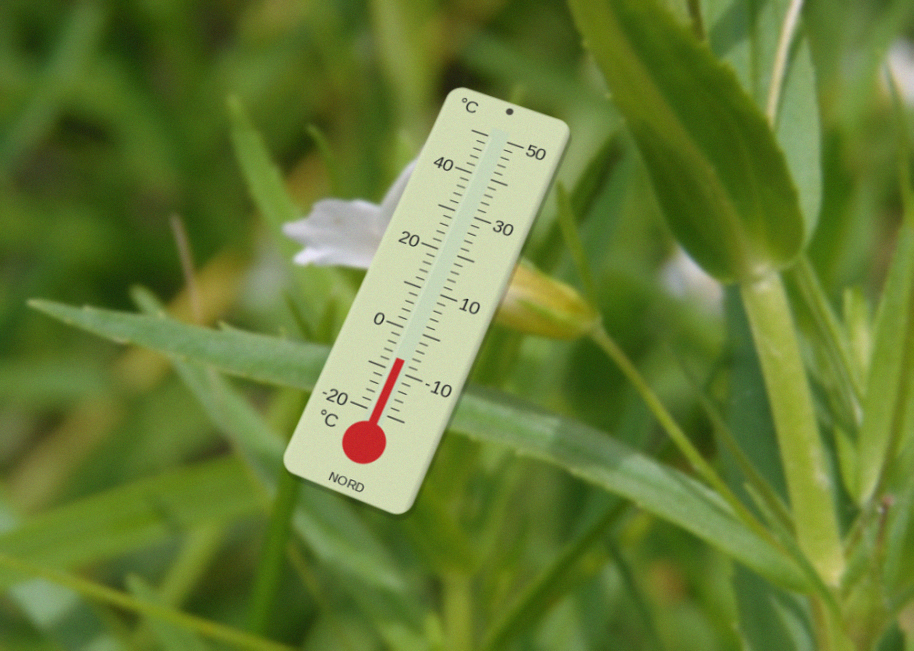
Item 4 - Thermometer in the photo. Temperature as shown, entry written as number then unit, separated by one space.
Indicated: -7 °C
